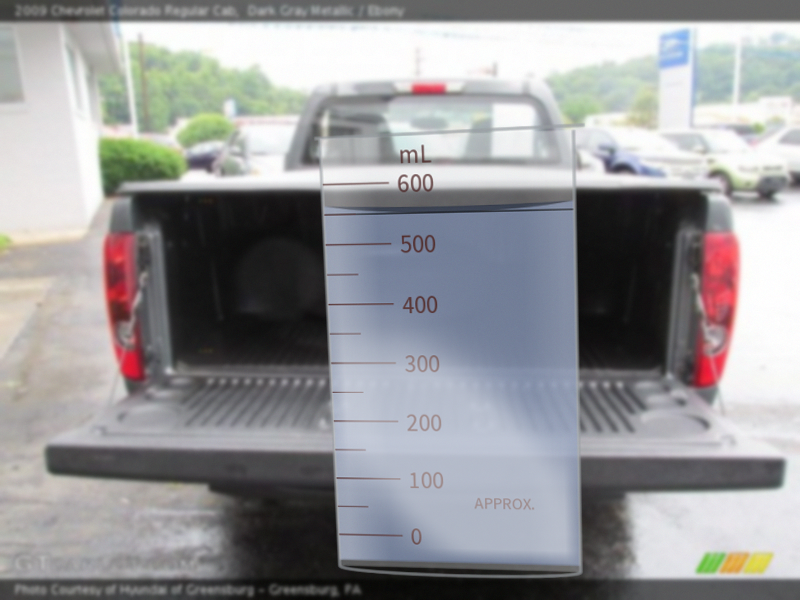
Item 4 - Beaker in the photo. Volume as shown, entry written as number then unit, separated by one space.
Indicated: 550 mL
